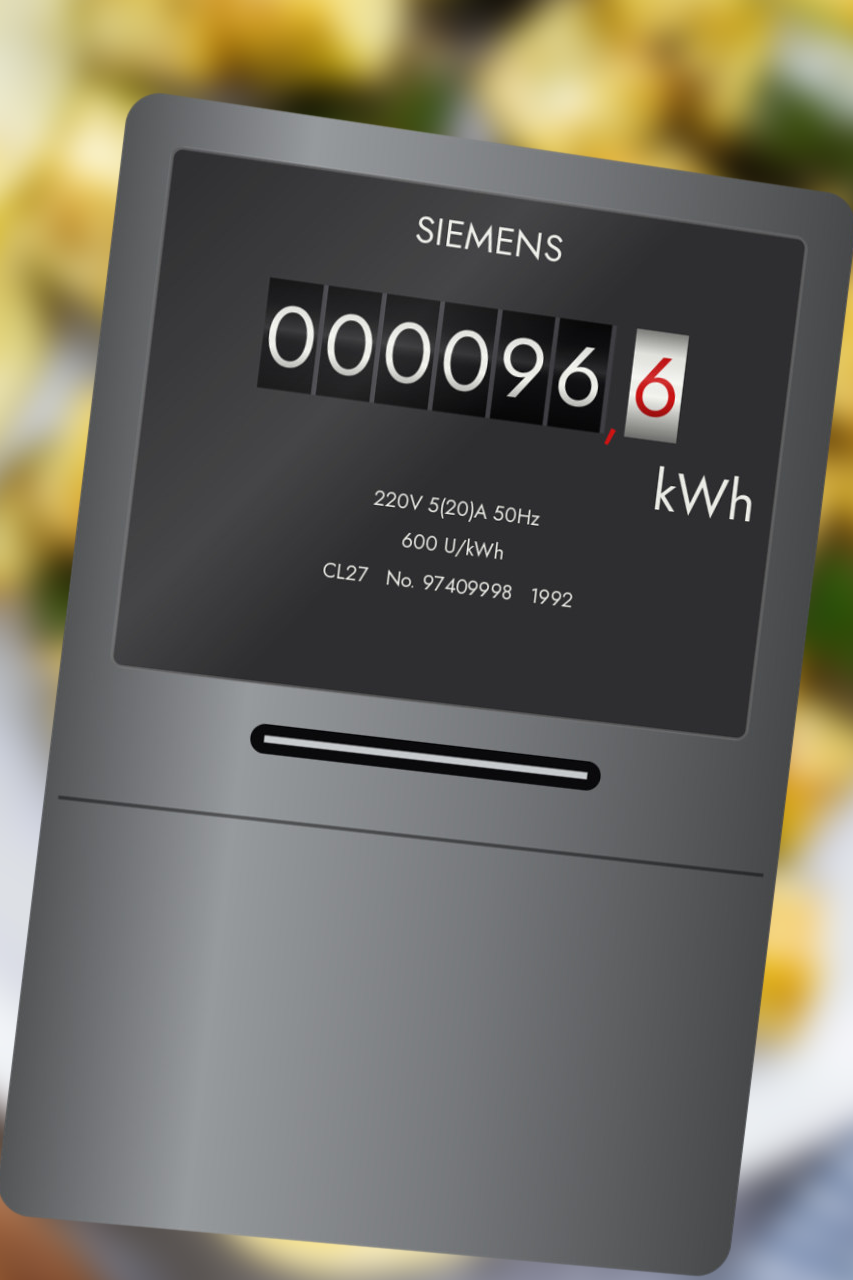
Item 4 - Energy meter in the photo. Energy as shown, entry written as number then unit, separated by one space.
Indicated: 96.6 kWh
